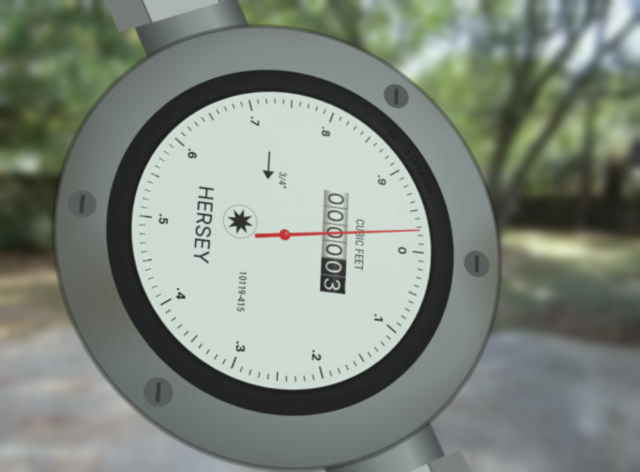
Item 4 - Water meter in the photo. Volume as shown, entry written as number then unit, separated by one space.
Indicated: 2.97 ft³
